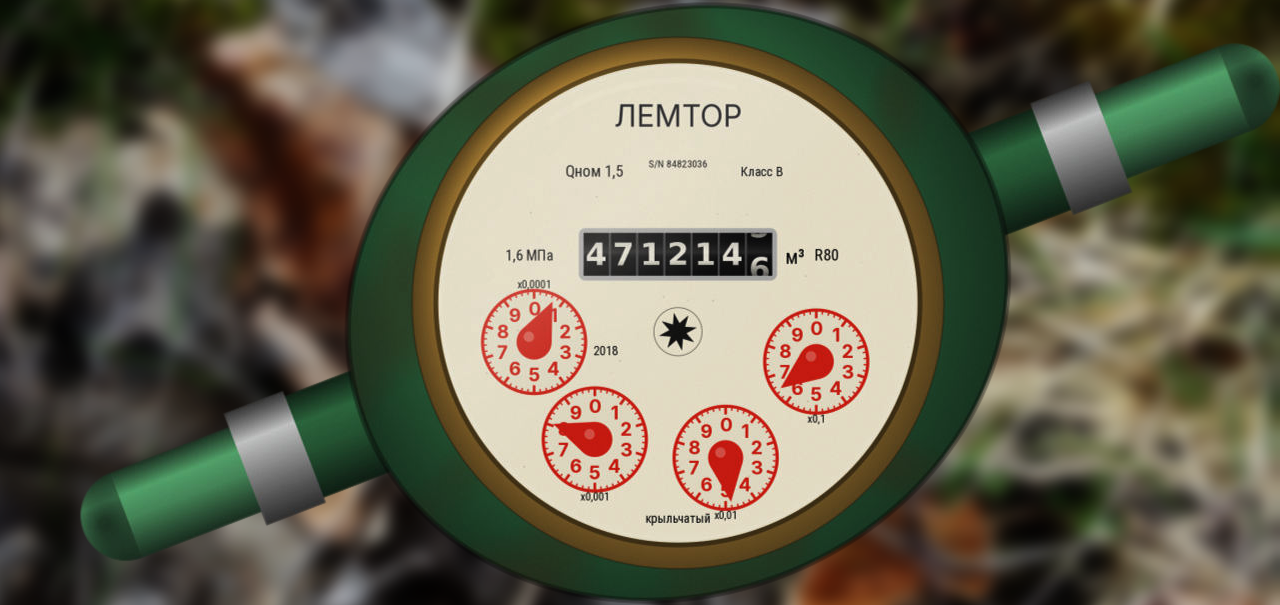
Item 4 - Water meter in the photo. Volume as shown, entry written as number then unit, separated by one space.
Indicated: 4712145.6480 m³
